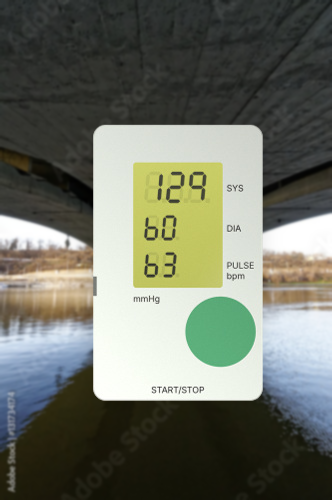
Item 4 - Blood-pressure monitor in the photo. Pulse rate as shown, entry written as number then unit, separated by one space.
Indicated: 63 bpm
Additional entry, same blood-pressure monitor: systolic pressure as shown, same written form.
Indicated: 129 mmHg
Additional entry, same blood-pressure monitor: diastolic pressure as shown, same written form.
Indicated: 60 mmHg
